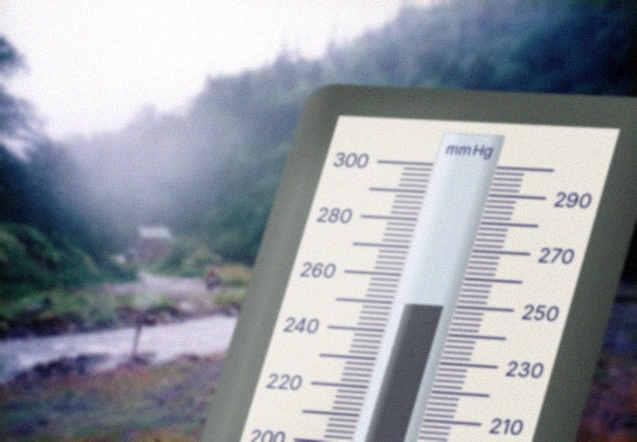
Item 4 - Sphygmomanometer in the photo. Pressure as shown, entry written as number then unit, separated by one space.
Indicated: 250 mmHg
